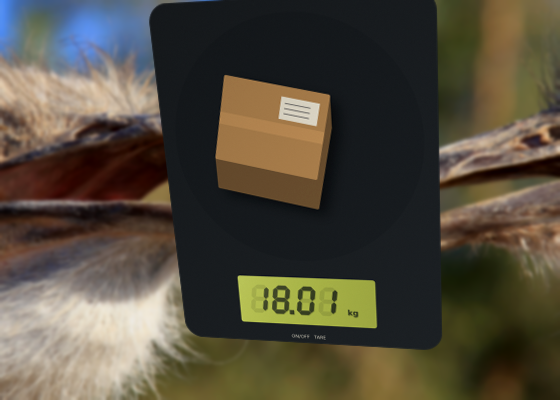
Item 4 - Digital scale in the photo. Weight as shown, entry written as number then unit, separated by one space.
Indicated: 18.01 kg
